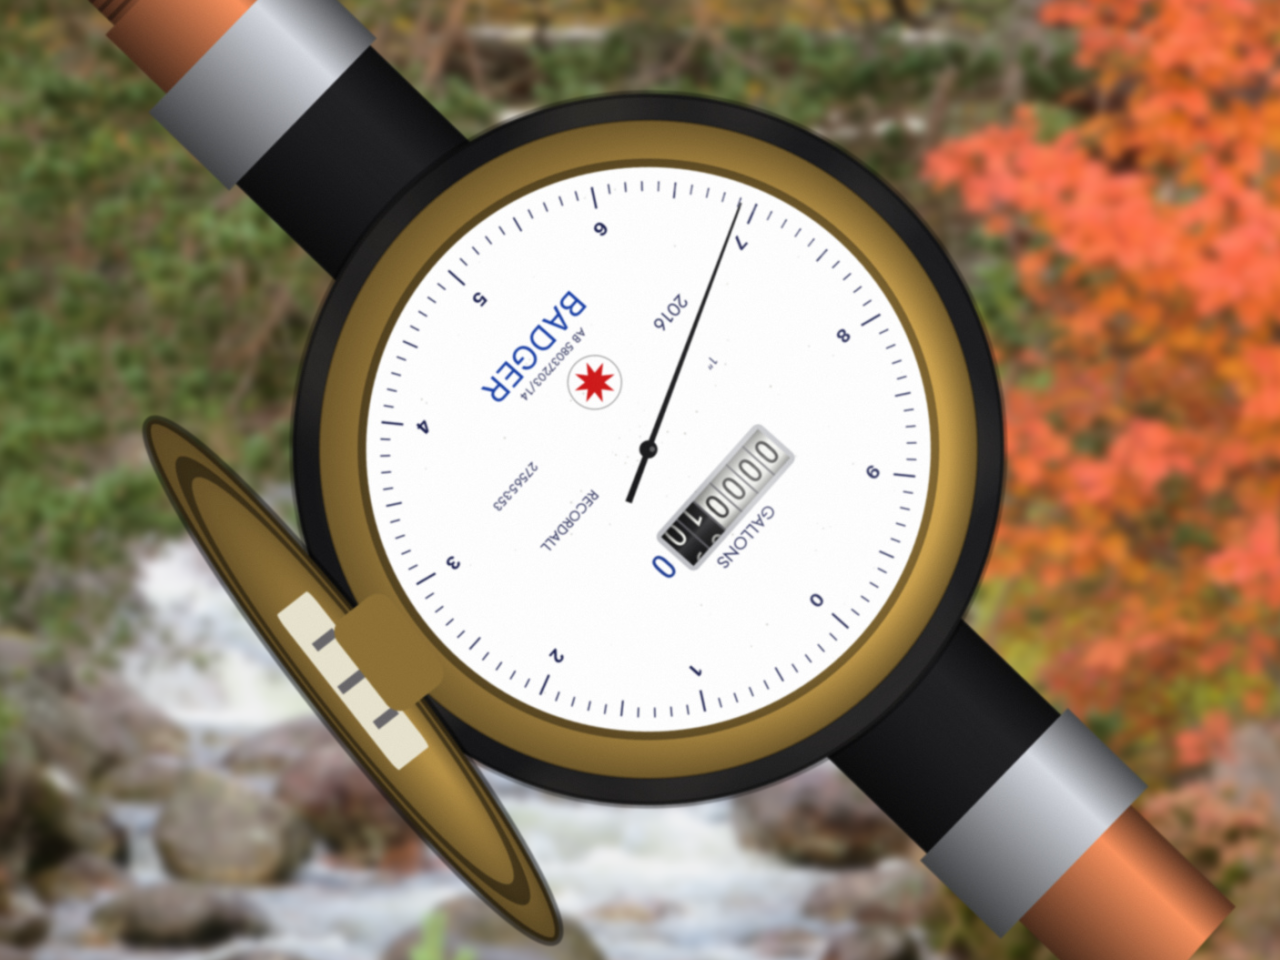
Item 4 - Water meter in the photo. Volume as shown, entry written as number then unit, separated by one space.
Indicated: 96.9 gal
